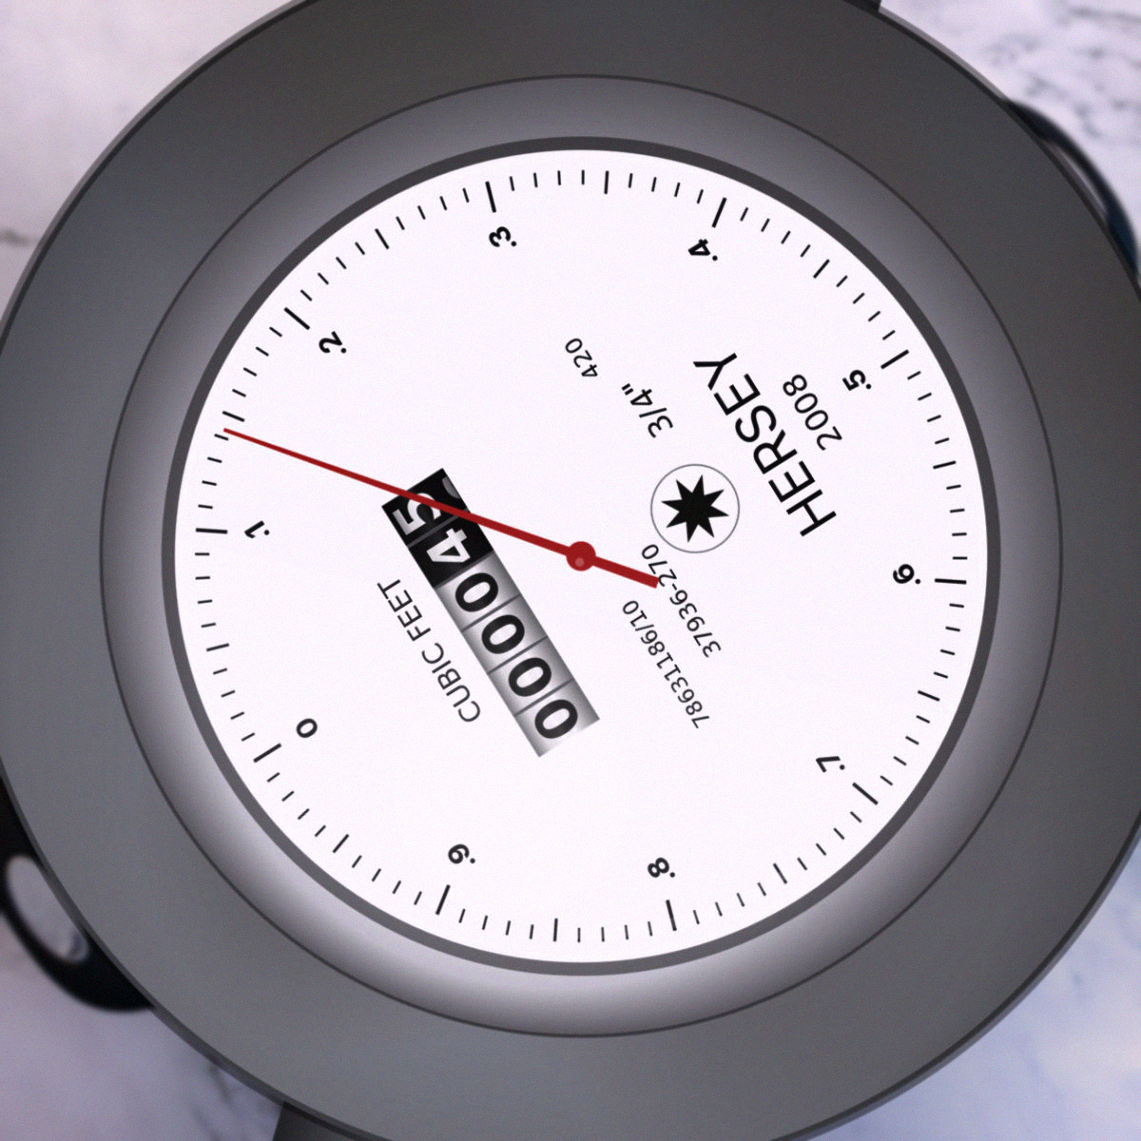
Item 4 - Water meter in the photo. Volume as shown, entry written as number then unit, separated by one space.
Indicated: 45.14 ft³
